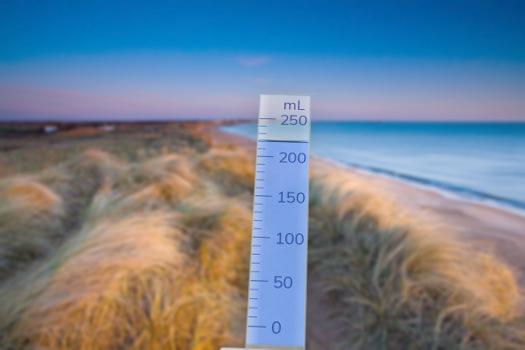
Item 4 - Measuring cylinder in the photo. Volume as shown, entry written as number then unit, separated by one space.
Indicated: 220 mL
